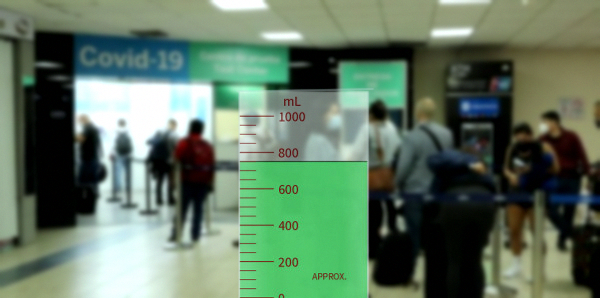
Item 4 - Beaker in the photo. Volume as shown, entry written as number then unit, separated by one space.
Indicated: 750 mL
